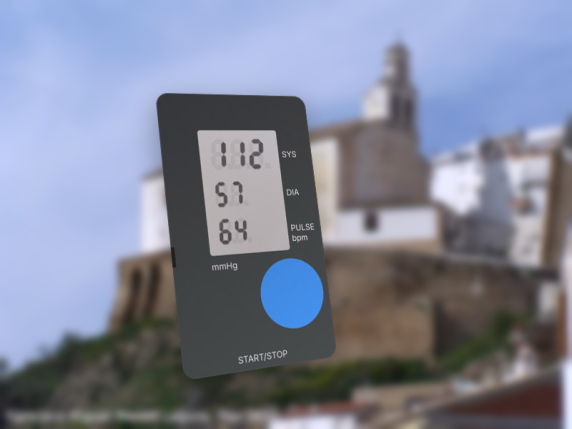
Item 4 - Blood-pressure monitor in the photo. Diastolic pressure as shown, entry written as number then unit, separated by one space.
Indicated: 57 mmHg
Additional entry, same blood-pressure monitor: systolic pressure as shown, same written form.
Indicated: 112 mmHg
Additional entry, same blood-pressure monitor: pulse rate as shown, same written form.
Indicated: 64 bpm
